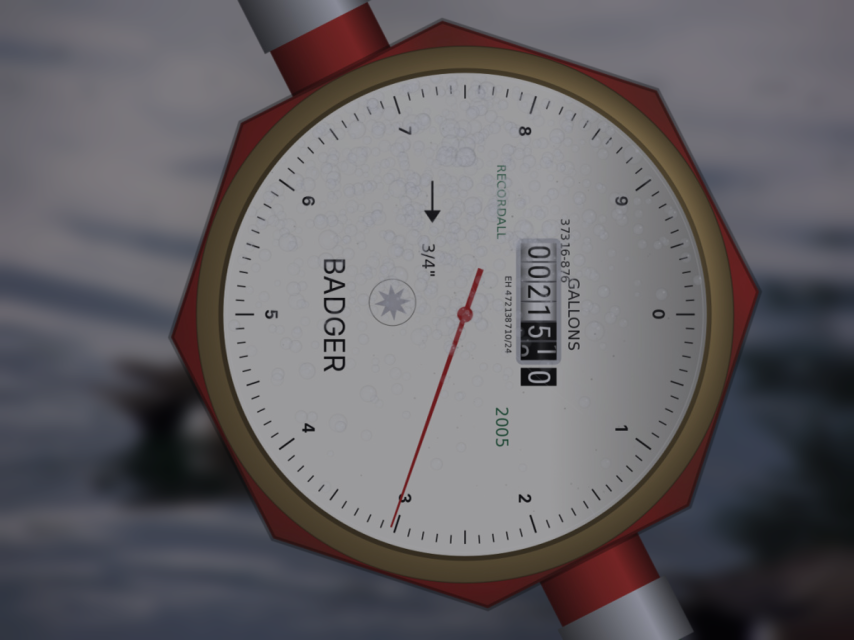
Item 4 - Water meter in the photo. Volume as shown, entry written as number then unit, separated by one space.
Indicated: 21513.0 gal
